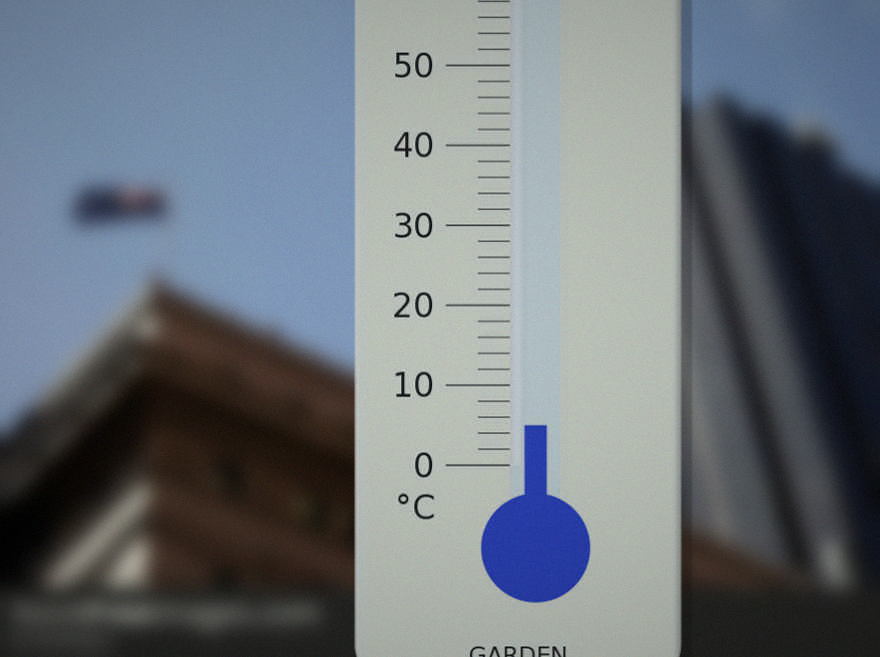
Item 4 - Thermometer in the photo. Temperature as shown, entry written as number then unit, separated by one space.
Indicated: 5 °C
